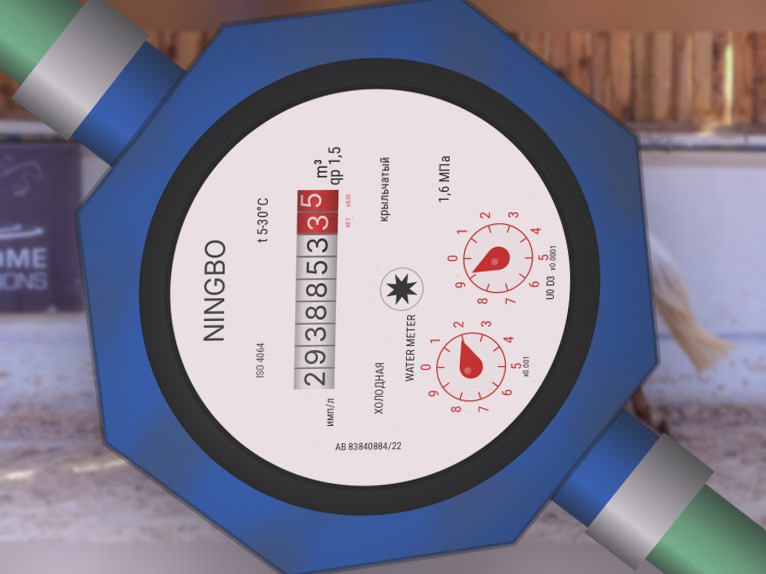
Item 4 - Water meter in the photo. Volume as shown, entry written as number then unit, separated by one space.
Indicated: 2938853.3519 m³
